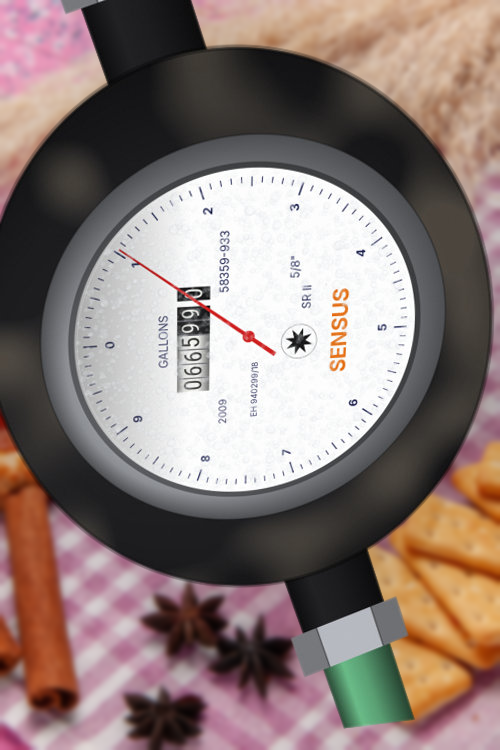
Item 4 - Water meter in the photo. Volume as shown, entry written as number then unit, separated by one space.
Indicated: 665991.0 gal
